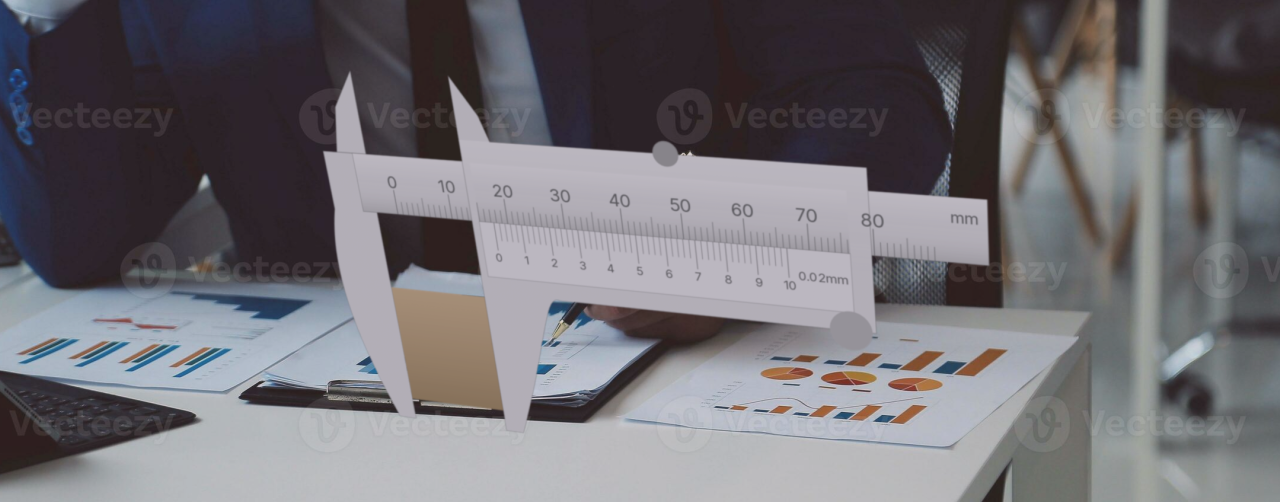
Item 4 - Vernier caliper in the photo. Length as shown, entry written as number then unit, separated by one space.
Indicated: 17.5 mm
